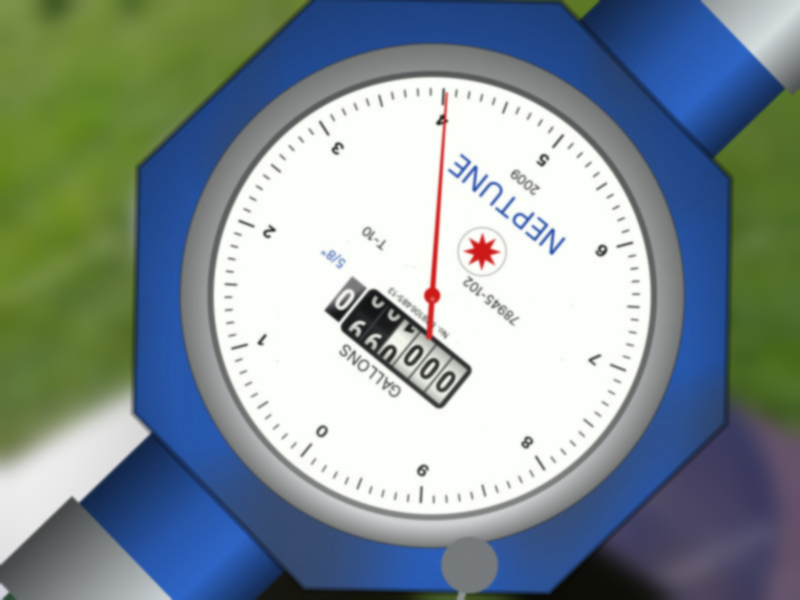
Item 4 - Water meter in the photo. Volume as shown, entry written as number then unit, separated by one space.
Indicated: 994.0 gal
